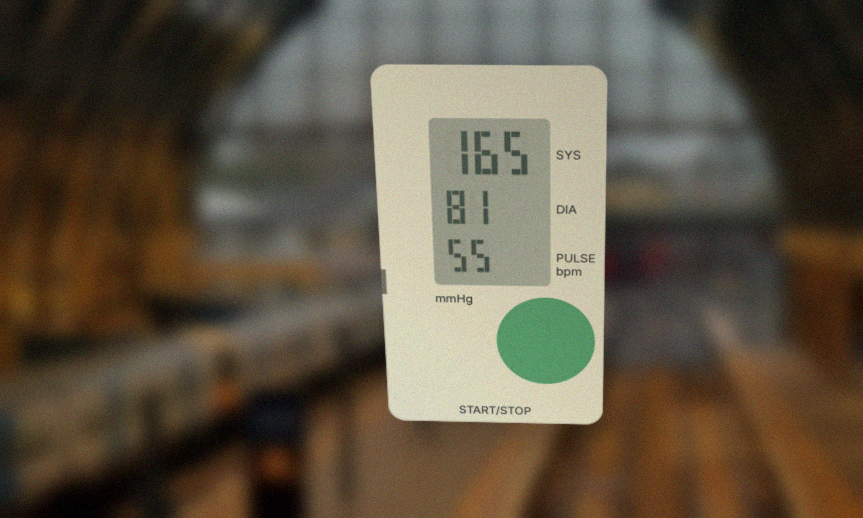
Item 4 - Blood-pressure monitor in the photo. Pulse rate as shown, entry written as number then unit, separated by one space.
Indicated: 55 bpm
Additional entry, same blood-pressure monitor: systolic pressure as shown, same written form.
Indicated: 165 mmHg
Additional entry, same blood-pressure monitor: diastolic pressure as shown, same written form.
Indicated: 81 mmHg
